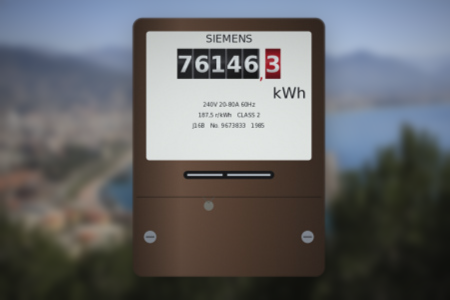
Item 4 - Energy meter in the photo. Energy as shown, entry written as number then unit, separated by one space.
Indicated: 76146.3 kWh
